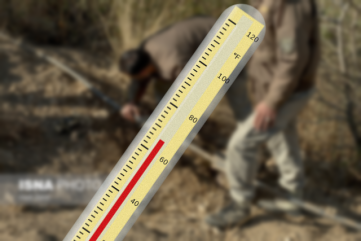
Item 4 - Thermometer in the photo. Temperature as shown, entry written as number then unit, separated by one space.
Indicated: 66 °F
